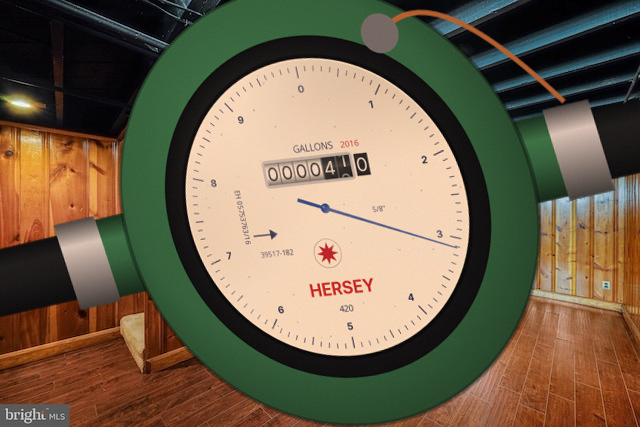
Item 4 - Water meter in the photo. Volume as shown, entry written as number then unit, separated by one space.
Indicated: 413.1 gal
